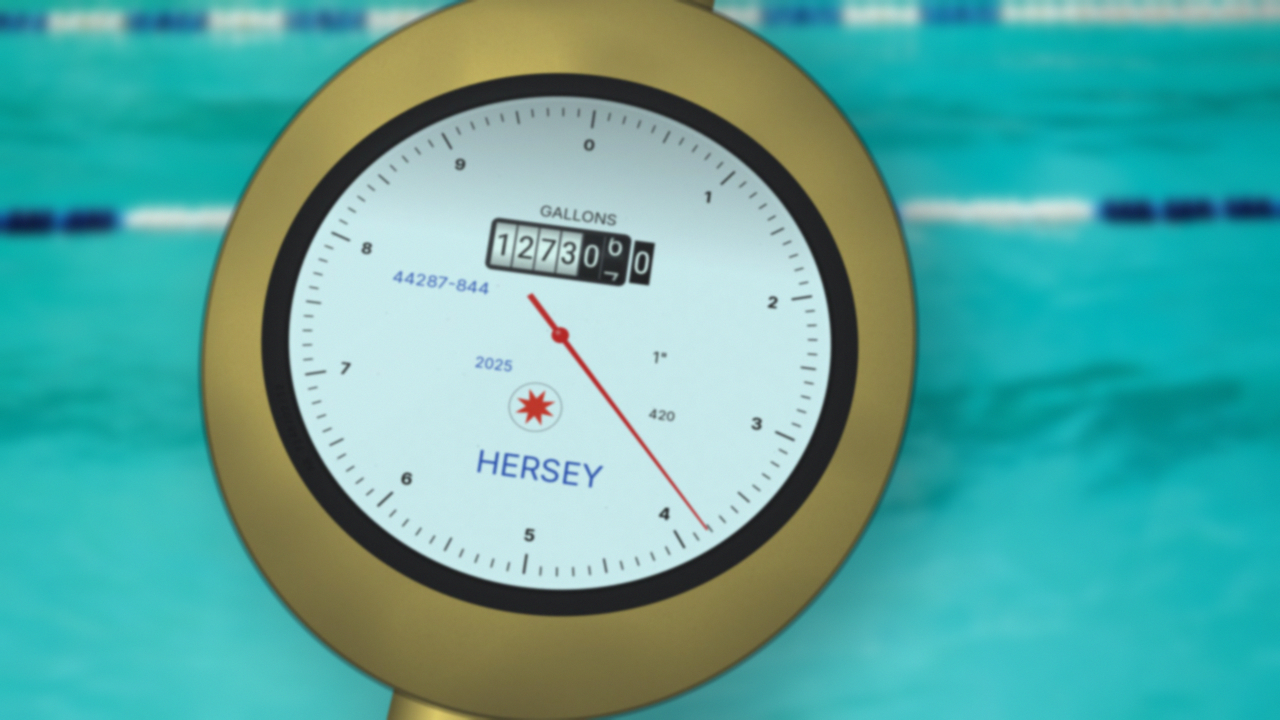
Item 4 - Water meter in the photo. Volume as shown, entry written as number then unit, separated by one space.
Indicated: 1273063.8 gal
